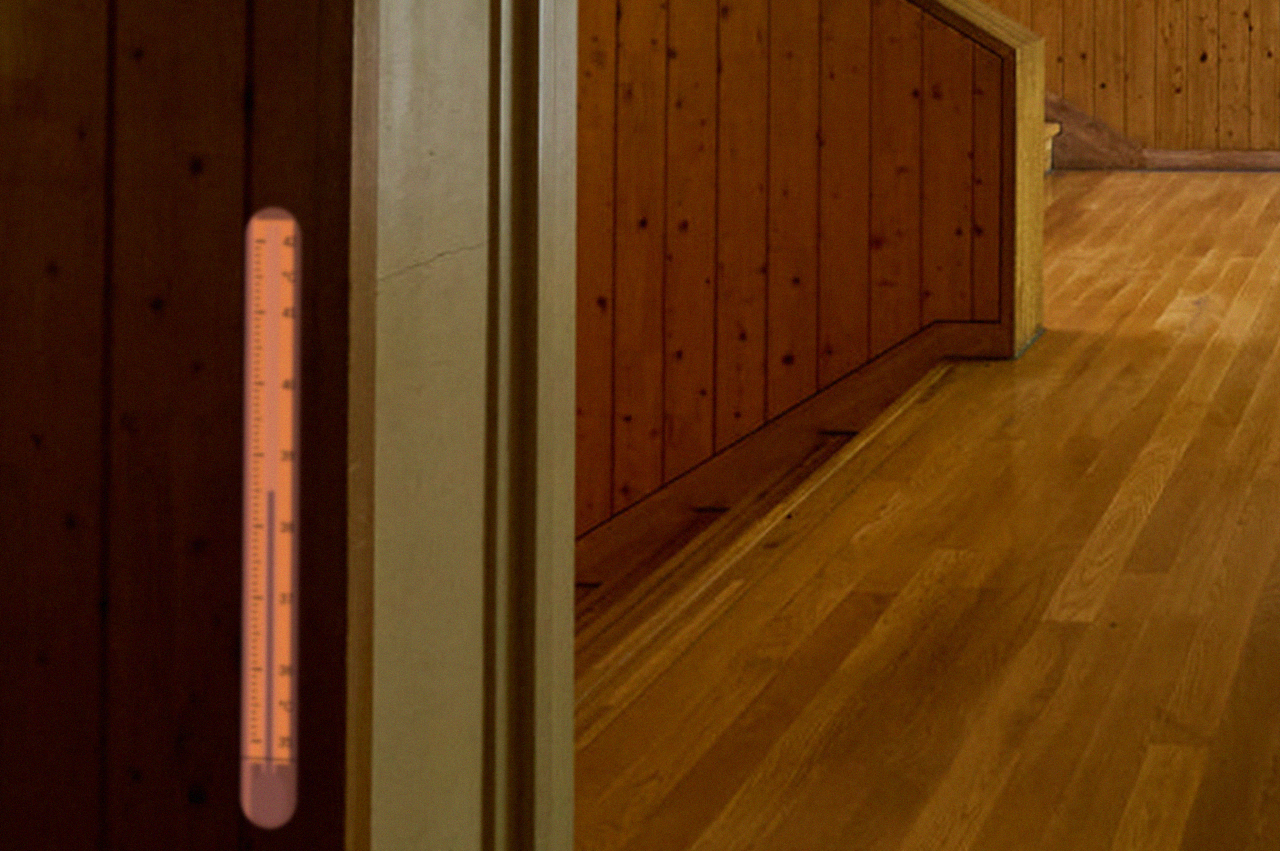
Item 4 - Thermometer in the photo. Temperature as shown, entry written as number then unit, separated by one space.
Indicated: 38.5 °C
